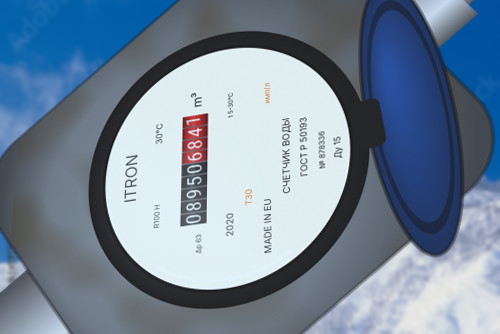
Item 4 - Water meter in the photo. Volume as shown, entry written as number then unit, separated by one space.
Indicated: 8950.6841 m³
